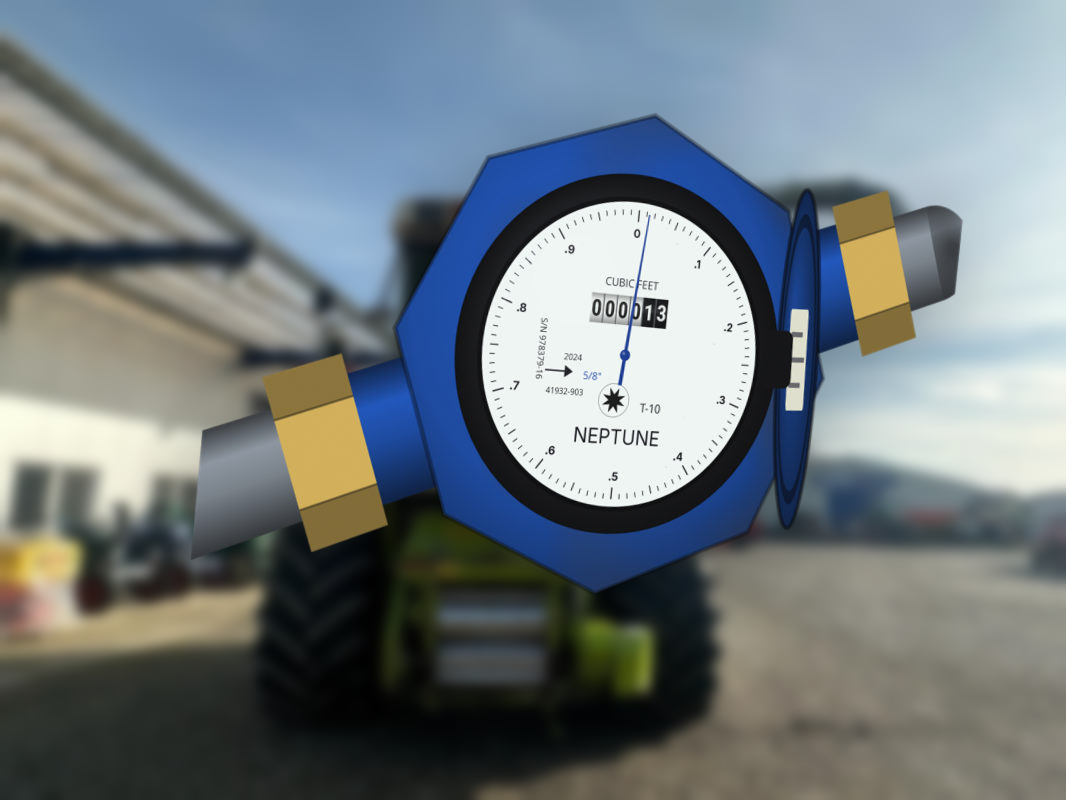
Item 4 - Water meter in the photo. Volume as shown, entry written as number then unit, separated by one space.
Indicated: 13.01 ft³
